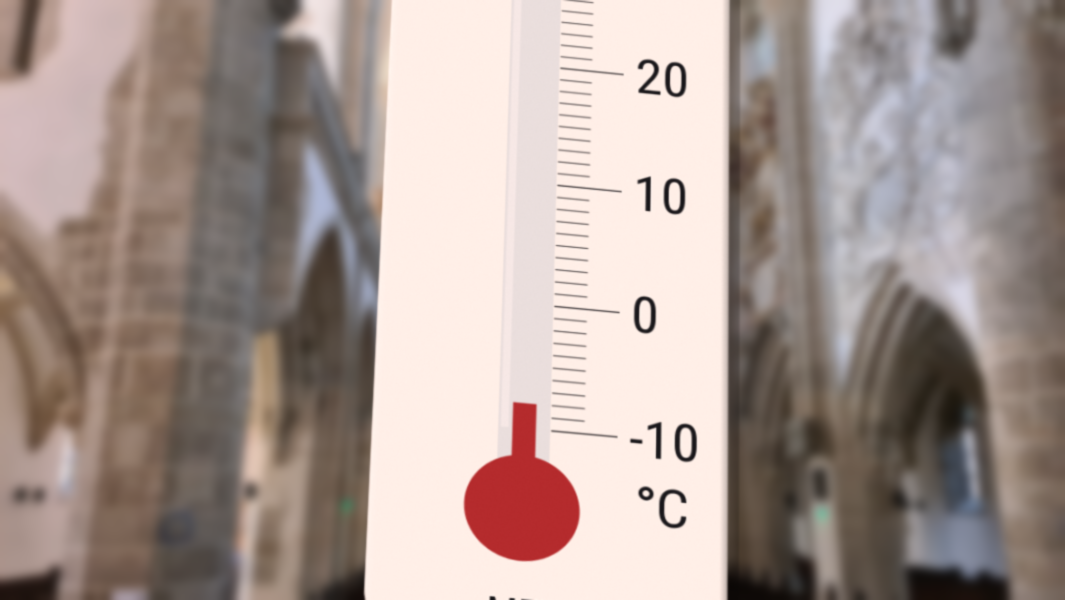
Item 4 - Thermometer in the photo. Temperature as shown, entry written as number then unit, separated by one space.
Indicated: -8 °C
